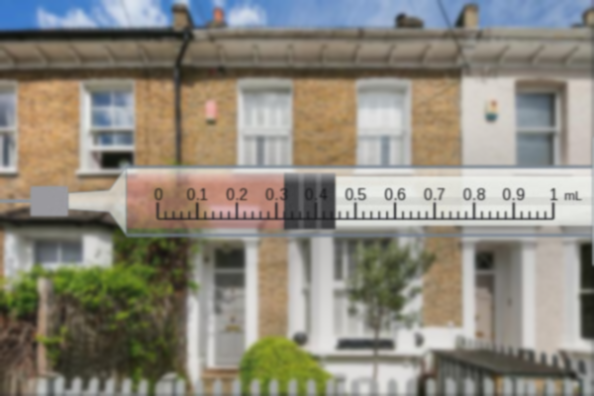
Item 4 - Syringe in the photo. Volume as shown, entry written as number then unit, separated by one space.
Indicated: 0.32 mL
